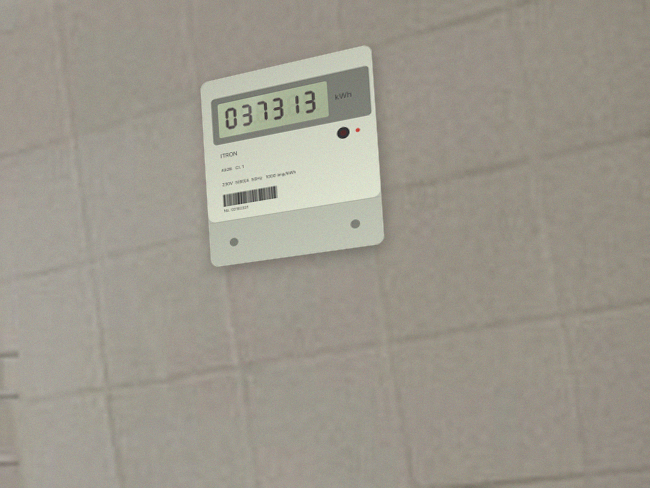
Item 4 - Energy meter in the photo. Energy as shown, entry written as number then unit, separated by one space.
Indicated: 37313 kWh
